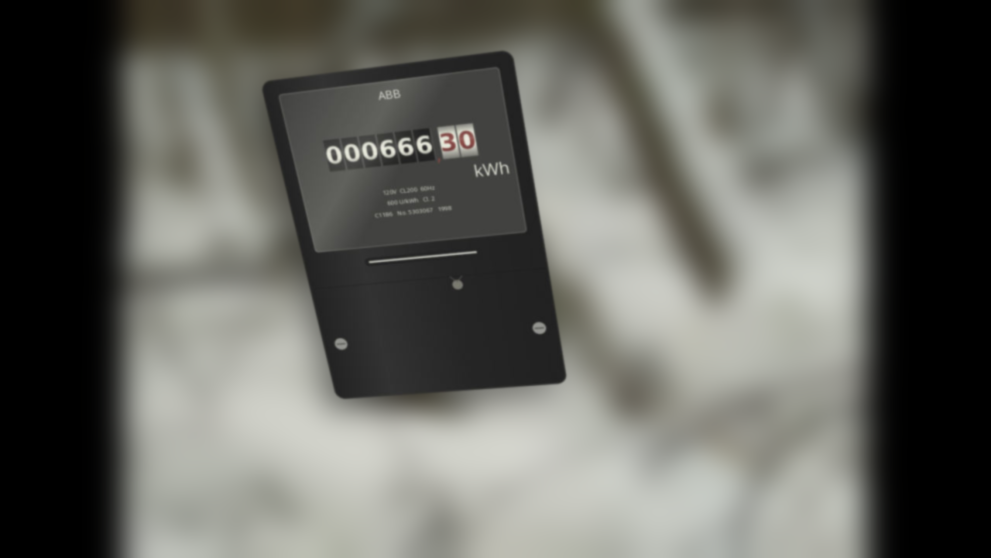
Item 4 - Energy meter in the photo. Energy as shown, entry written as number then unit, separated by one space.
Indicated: 666.30 kWh
